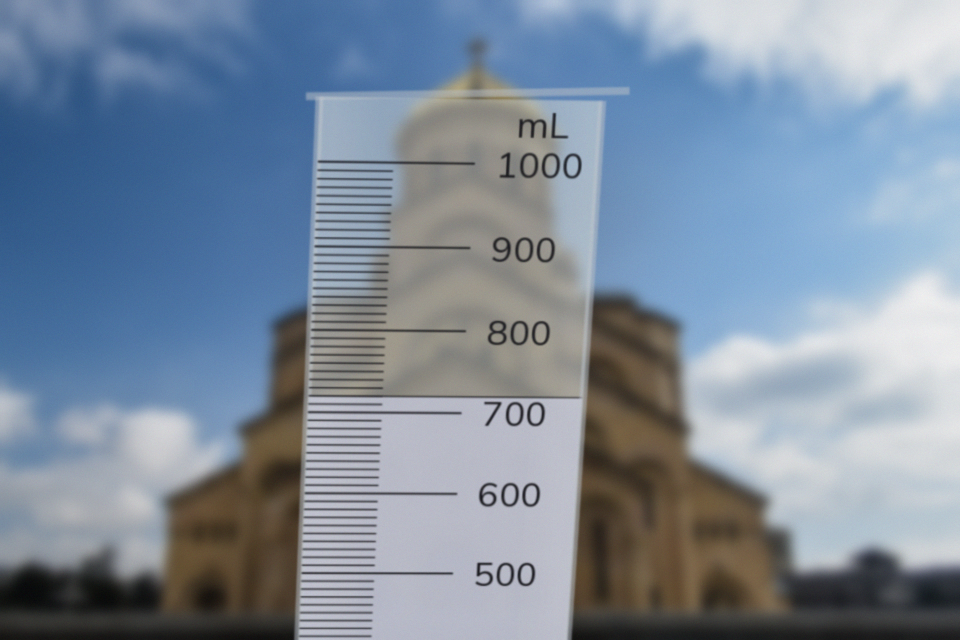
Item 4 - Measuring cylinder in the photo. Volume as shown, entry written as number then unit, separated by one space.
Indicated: 720 mL
